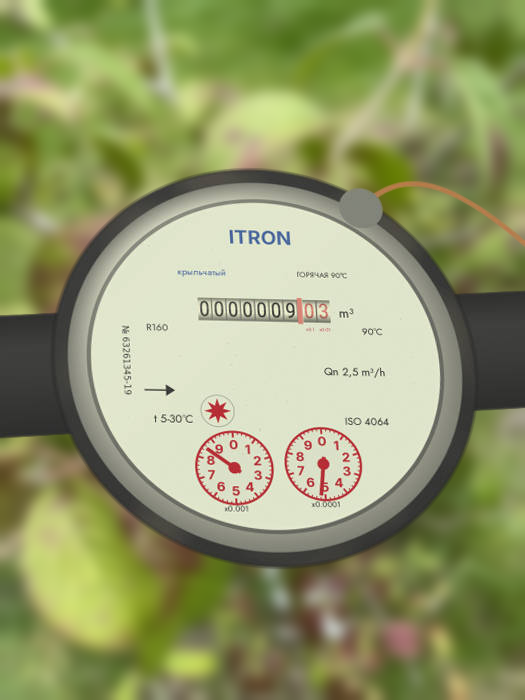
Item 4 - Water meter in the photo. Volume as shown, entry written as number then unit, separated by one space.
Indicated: 9.0385 m³
